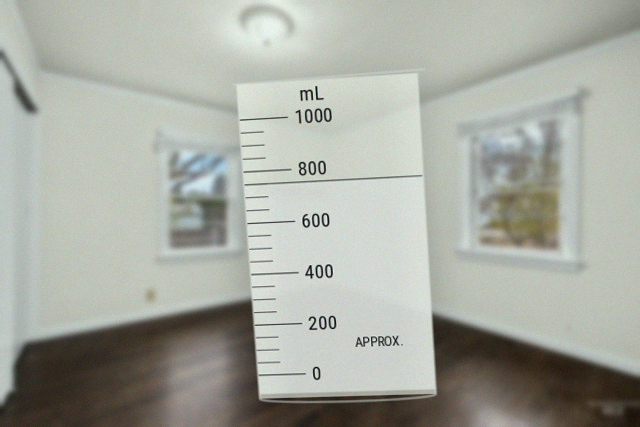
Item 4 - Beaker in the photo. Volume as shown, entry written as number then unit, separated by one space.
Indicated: 750 mL
